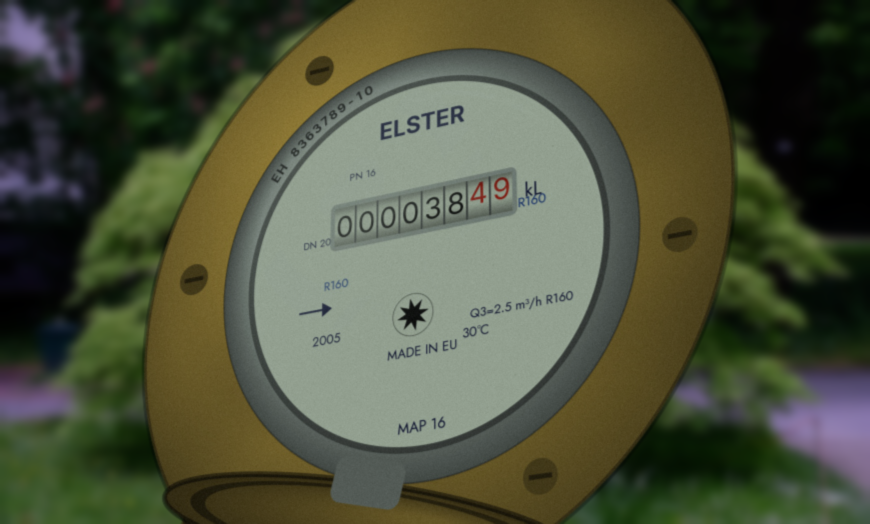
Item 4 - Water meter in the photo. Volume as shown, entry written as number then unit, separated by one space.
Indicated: 38.49 kL
